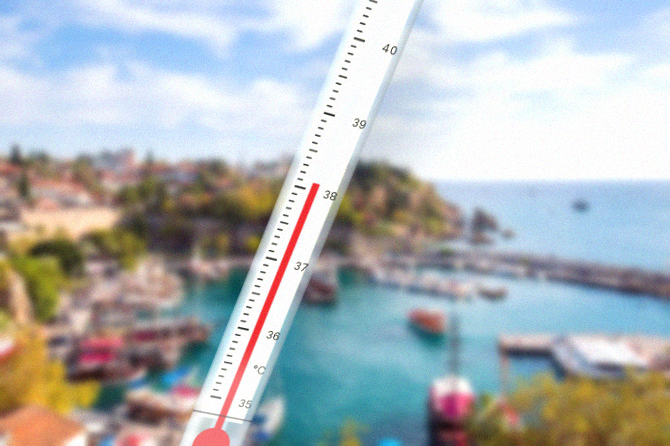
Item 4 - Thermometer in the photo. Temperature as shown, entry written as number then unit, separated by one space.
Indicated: 38.1 °C
